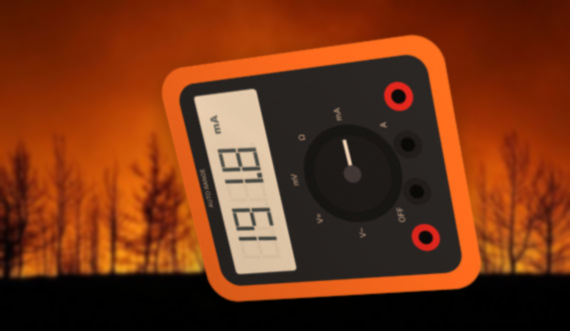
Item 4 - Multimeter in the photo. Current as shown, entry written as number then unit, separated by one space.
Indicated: 191.8 mA
